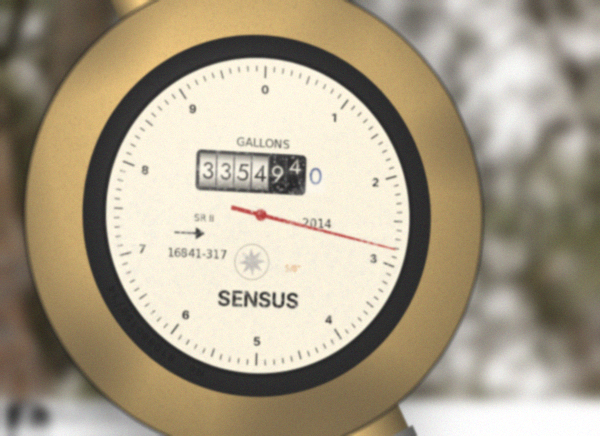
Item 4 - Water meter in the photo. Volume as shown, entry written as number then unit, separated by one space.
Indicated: 3354942.8 gal
